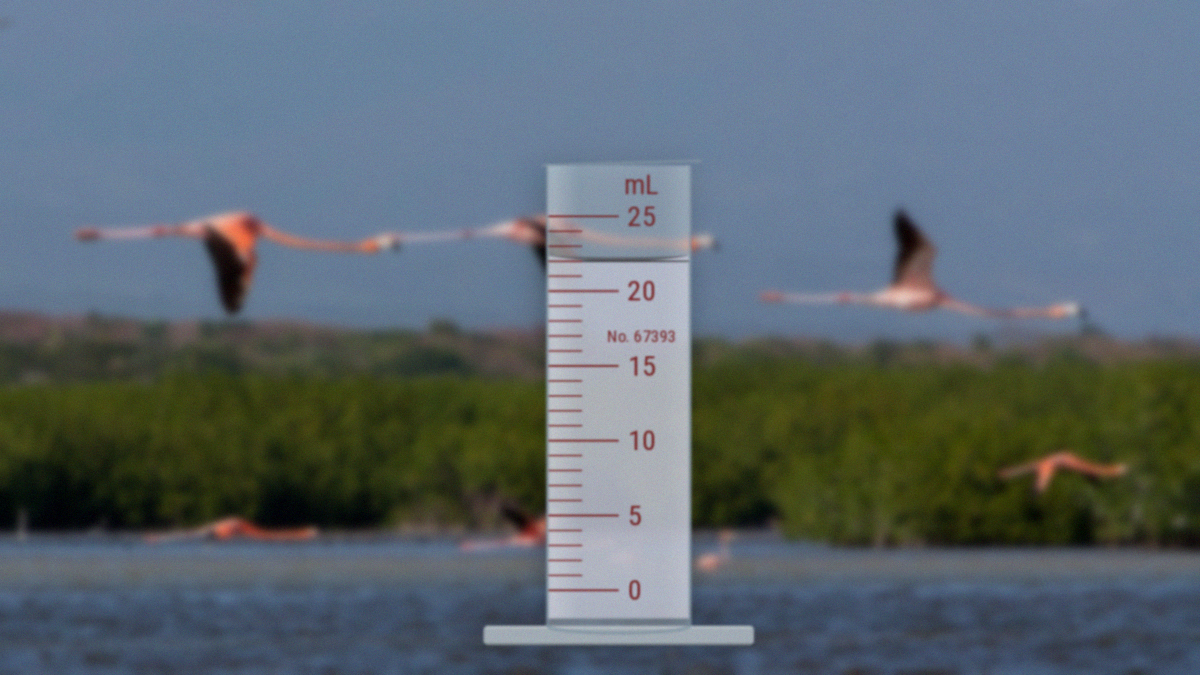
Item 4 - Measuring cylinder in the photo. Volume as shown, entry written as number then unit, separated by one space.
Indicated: 22 mL
